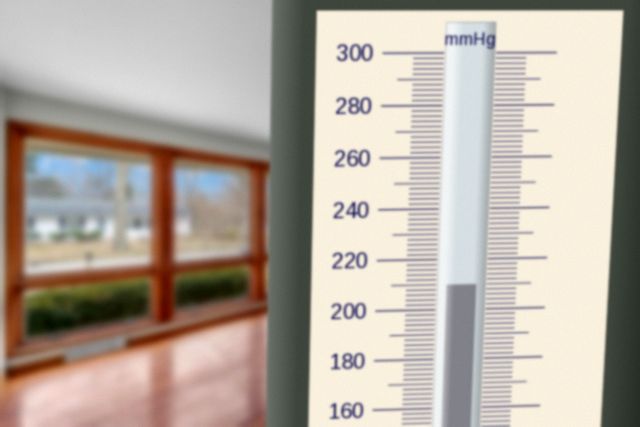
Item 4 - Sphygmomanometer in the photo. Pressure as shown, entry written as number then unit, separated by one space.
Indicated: 210 mmHg
